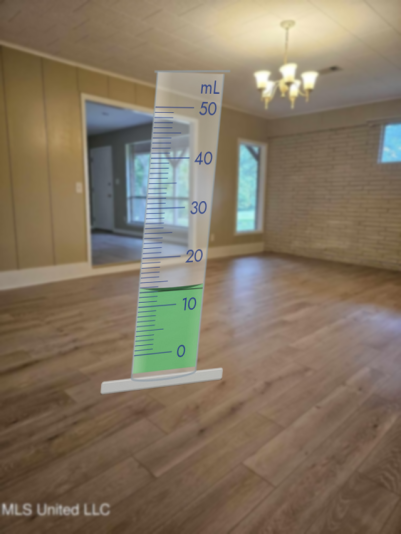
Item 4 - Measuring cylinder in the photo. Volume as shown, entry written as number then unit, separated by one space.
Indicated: 13 mL
